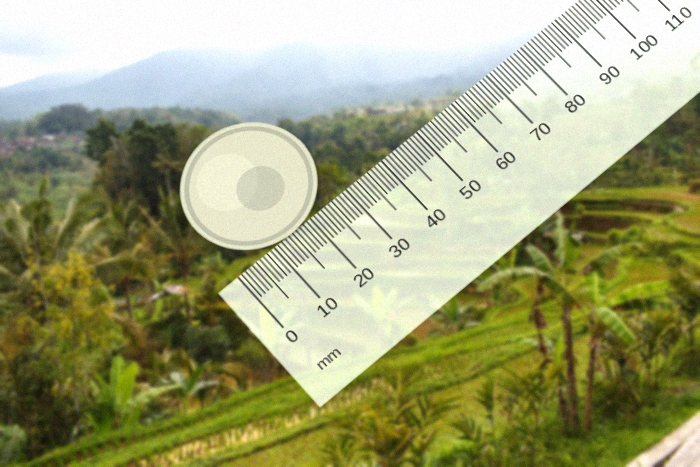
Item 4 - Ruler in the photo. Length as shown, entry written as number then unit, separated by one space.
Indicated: 30 mm
